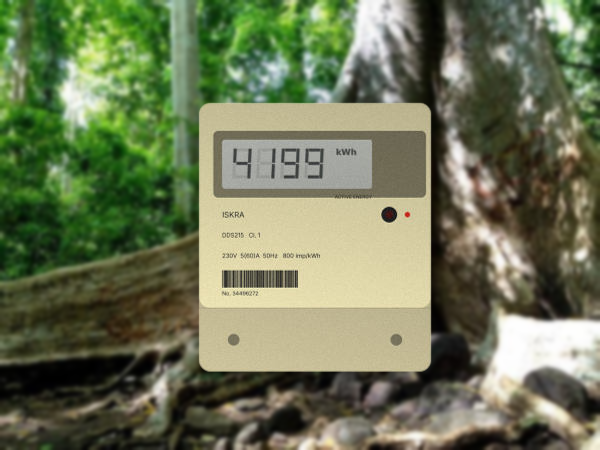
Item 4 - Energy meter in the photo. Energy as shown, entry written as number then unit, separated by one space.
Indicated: 4199 kWh
